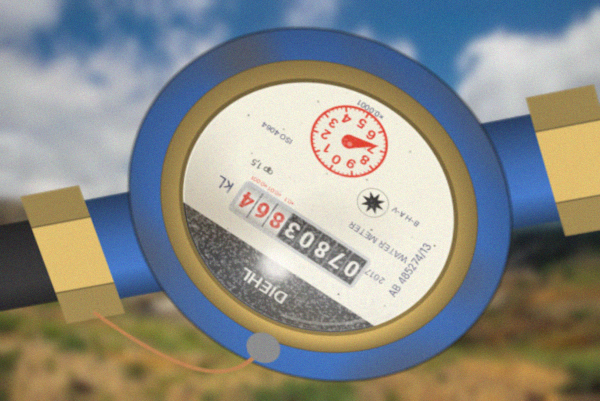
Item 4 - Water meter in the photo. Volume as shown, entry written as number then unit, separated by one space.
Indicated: 7803.8646 kL
